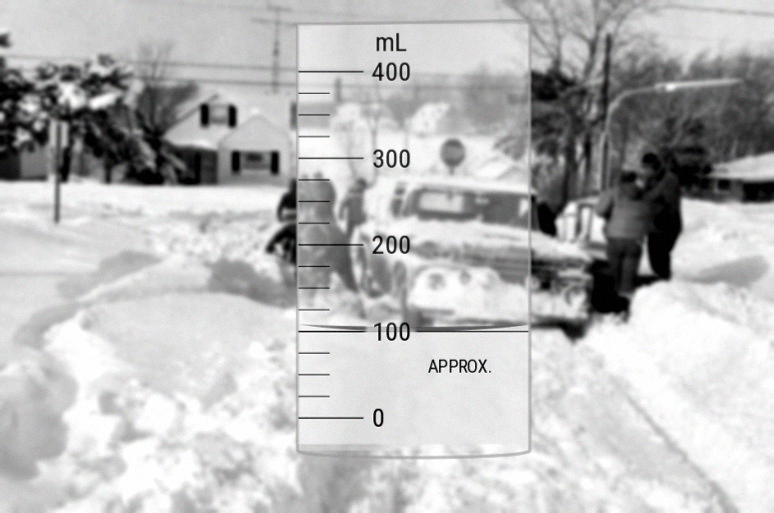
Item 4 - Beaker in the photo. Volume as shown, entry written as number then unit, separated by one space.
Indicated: 100 mL
